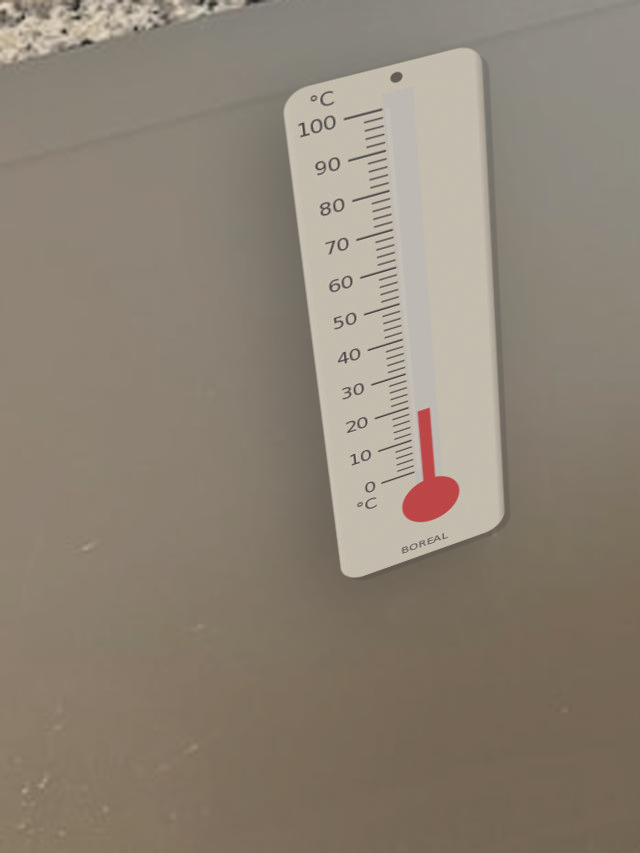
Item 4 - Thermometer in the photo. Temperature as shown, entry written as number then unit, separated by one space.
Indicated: 18 °C
